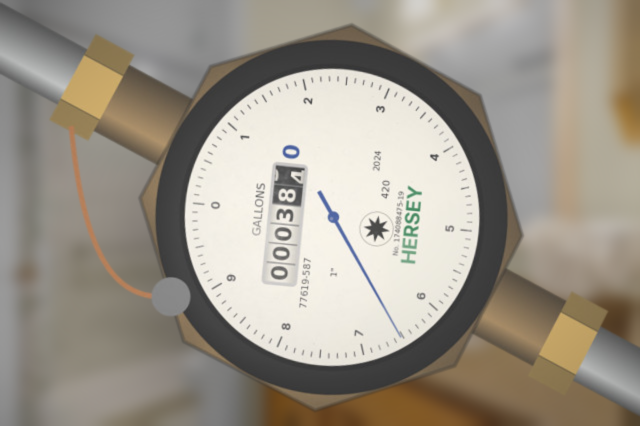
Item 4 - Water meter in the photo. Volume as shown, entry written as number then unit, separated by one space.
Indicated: 3836.5 gal
